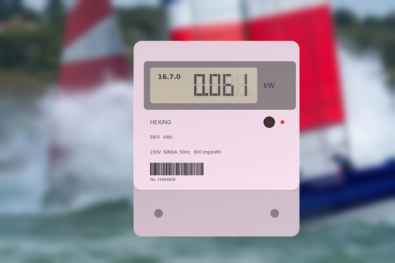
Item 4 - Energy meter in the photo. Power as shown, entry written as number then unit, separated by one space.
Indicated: 0.061 kW
